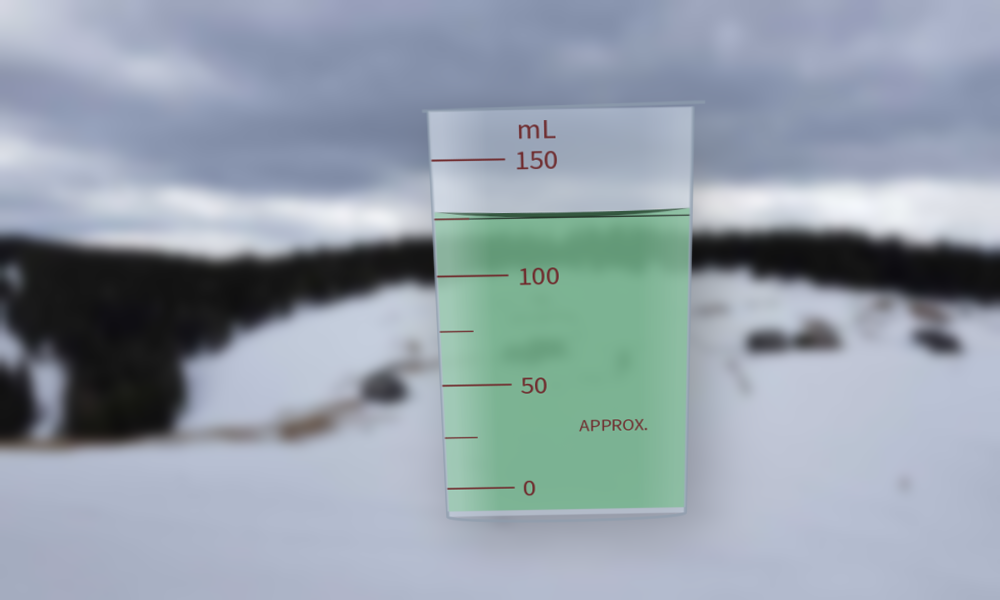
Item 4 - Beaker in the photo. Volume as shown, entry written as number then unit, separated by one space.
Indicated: 125 mL
